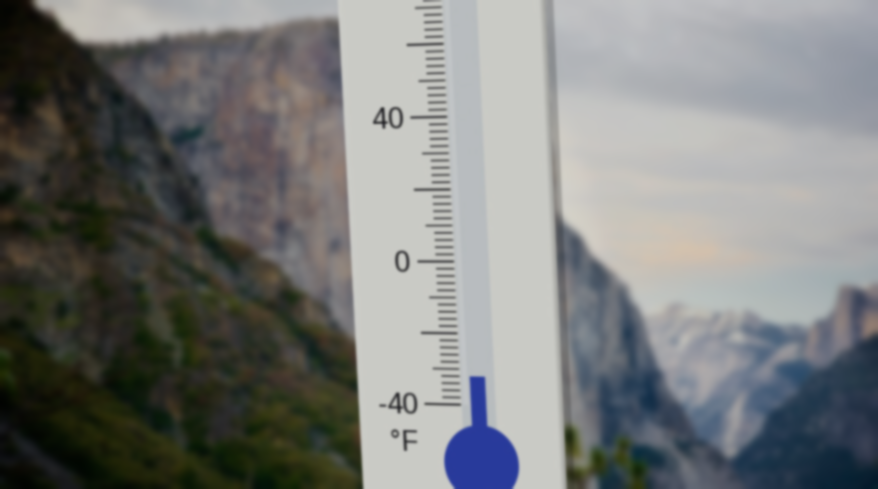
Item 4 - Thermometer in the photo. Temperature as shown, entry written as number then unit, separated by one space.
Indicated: -32 °F
